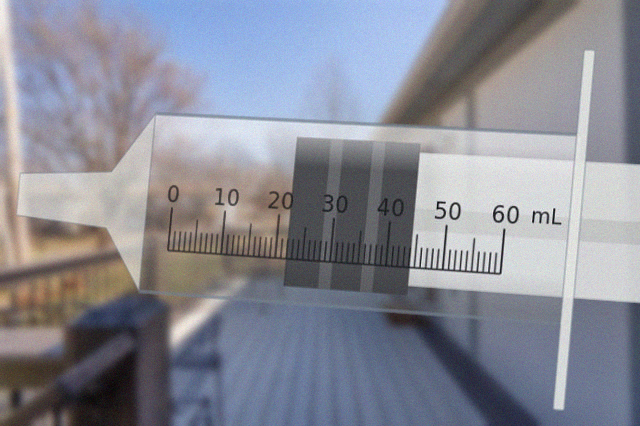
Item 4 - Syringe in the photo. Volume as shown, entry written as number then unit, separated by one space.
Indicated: 22 mL
